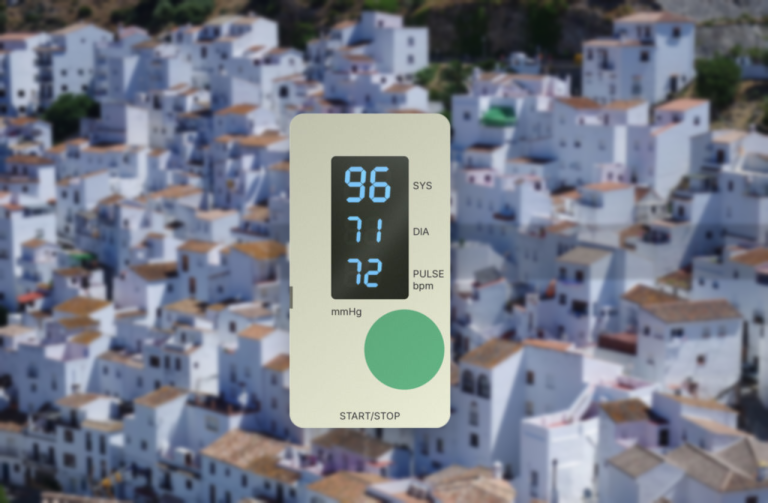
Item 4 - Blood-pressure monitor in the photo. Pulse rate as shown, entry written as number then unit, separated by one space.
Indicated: 72 bpm
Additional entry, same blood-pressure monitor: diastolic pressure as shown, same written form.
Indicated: 71 mmHg
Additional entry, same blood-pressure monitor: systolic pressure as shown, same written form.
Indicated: 96 mmHg
